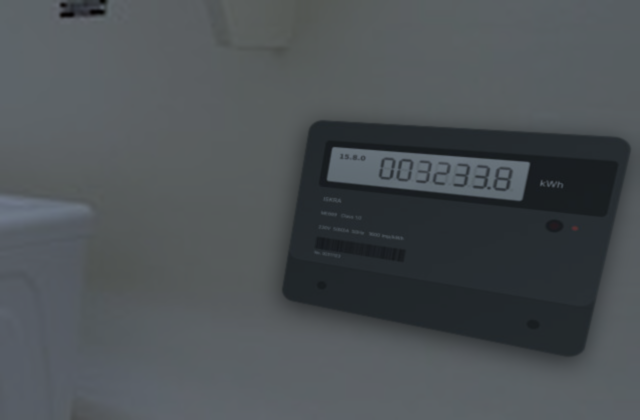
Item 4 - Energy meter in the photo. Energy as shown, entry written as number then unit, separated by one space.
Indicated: 3233.8 kWh
